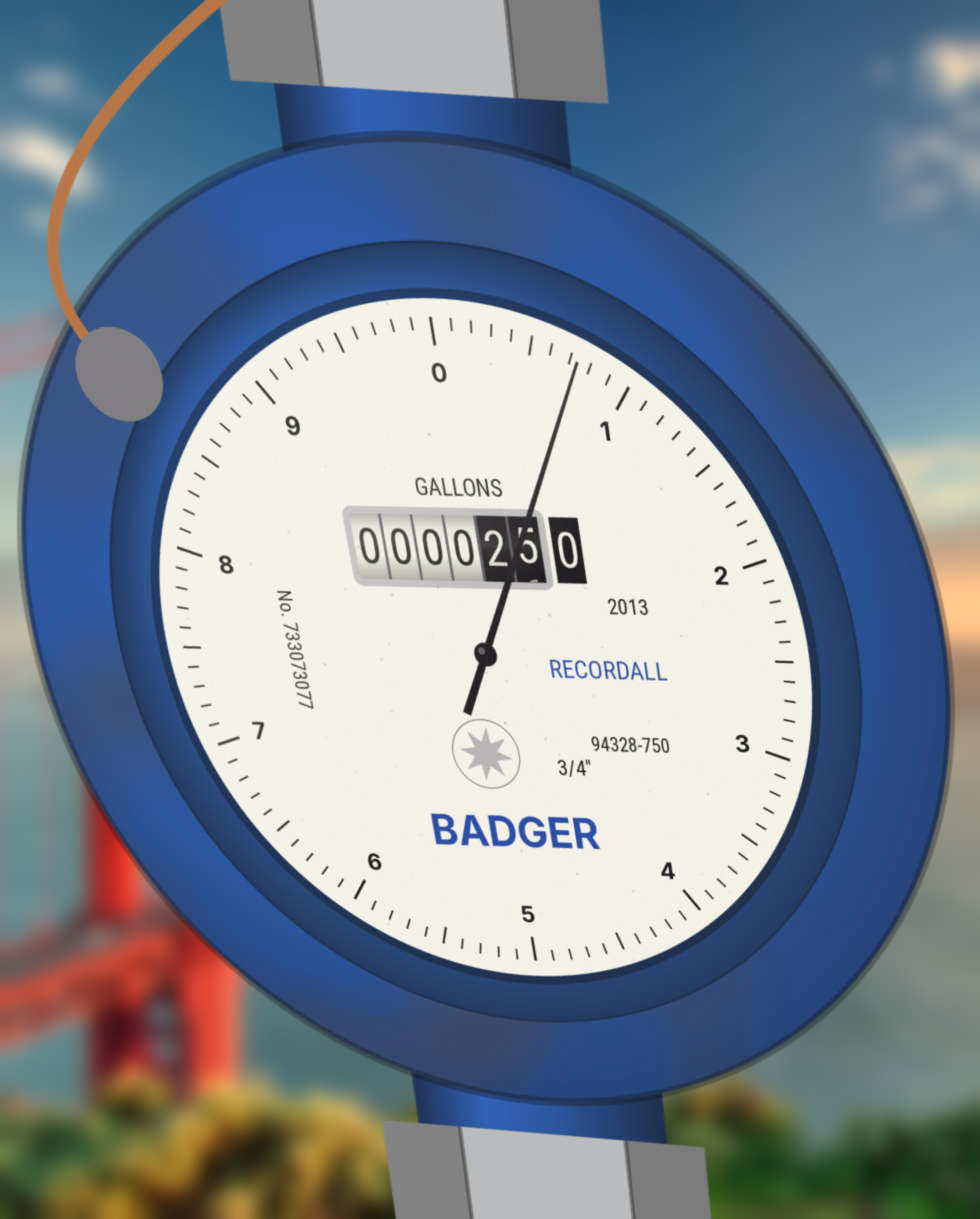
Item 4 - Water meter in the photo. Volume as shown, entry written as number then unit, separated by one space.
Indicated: 250.7 gal
